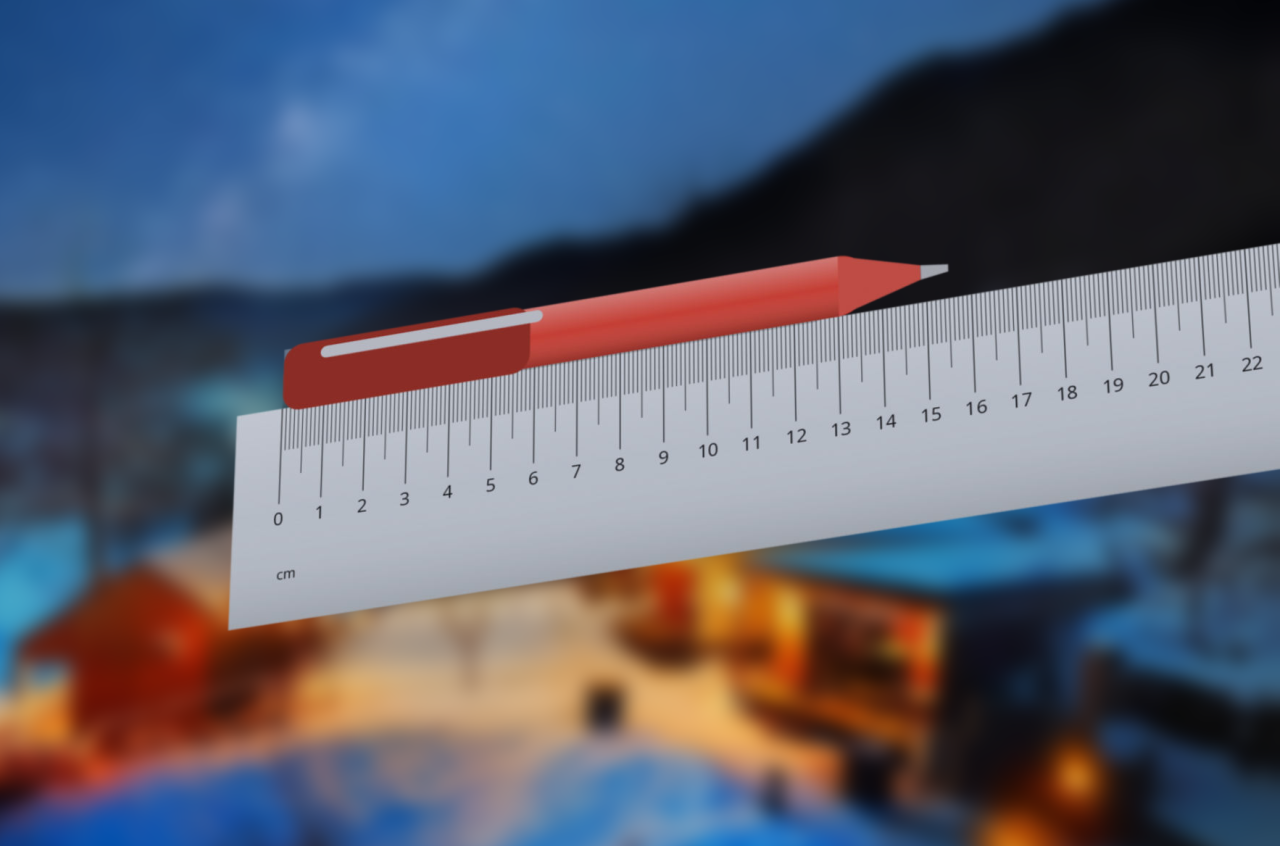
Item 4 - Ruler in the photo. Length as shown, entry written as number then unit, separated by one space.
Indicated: 15.5 cm
